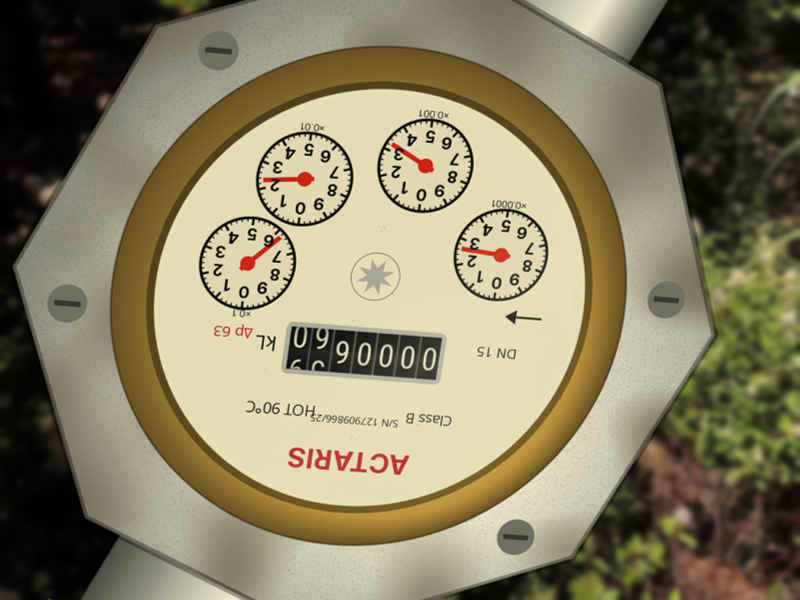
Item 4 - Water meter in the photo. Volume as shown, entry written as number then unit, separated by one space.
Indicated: 659.6232 kL
